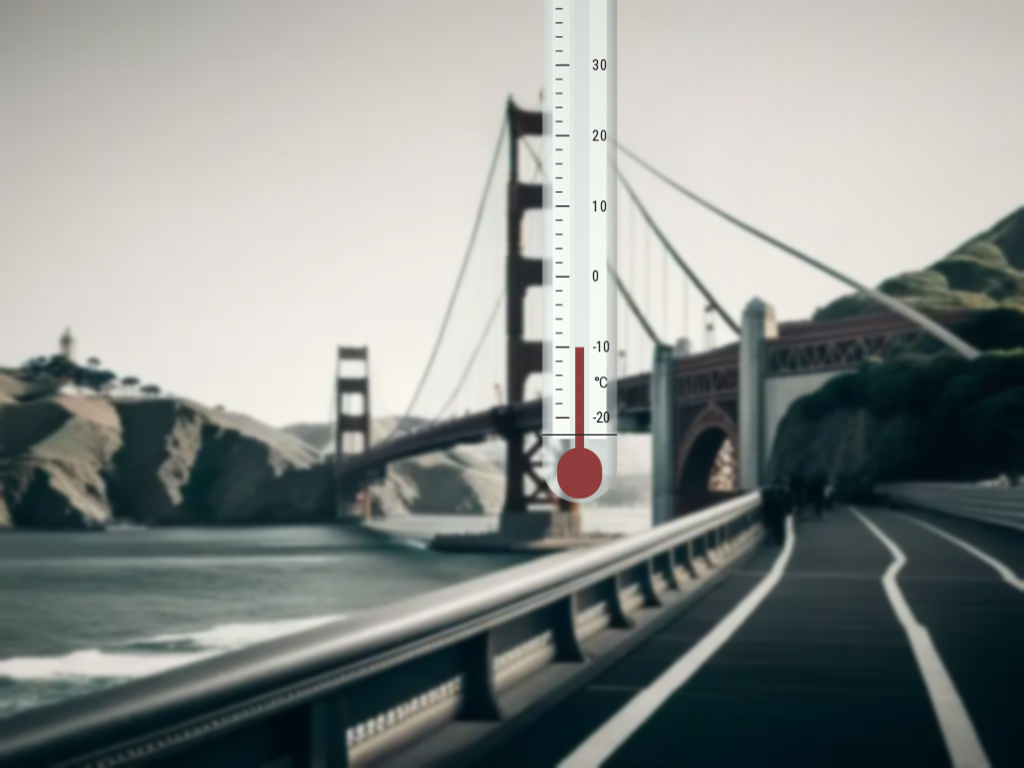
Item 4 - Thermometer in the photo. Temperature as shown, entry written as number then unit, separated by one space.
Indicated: -10 °C
